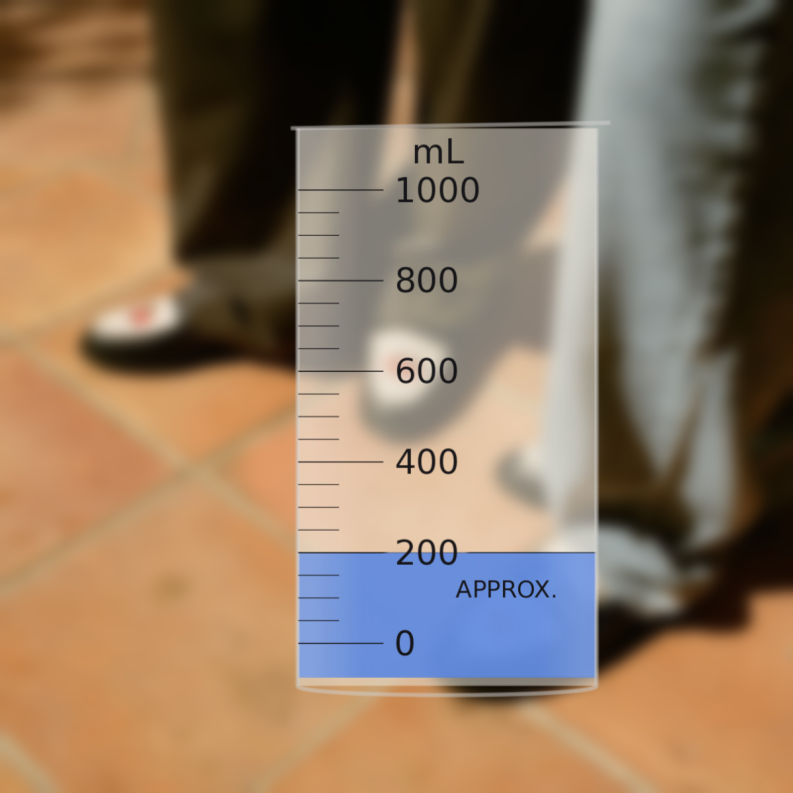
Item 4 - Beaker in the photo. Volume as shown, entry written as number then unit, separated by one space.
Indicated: 200 mL
